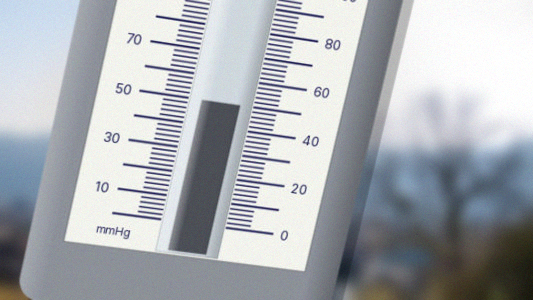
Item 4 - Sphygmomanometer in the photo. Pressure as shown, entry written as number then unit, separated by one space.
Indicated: 50 mmHg
